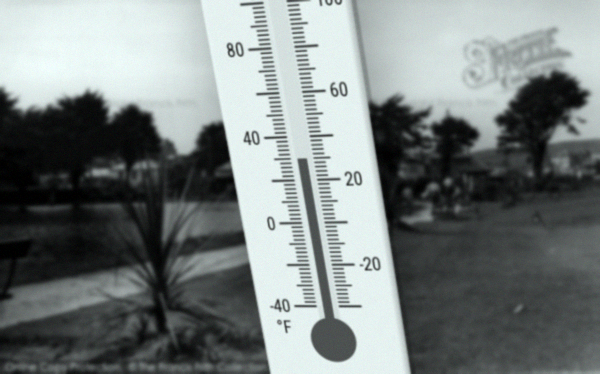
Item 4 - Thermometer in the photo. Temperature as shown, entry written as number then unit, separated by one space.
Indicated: 30 °F
